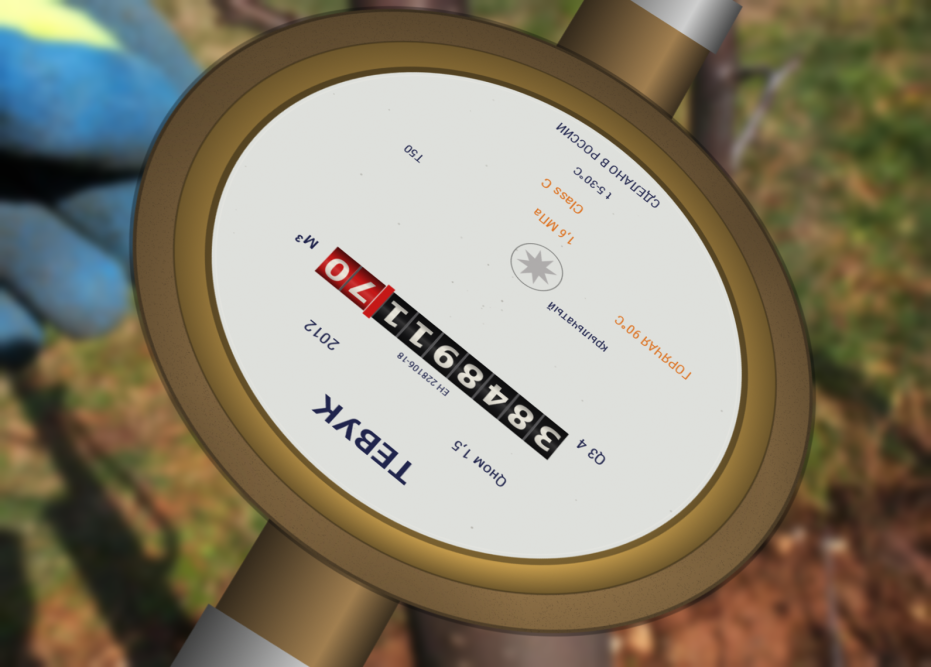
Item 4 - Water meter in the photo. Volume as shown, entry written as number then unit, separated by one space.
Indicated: 3848911.70 m³
